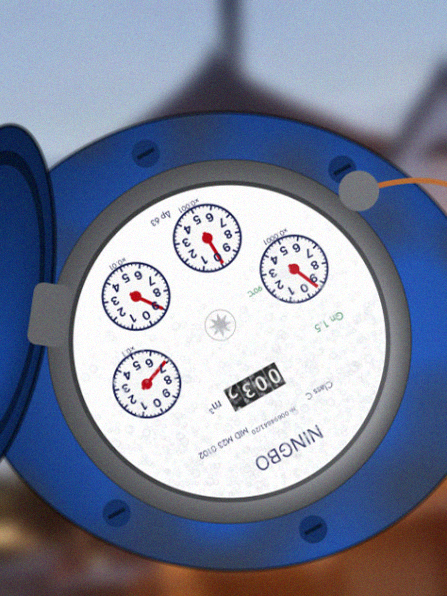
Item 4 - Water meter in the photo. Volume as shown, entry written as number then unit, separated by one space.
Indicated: 31.6899 m³
